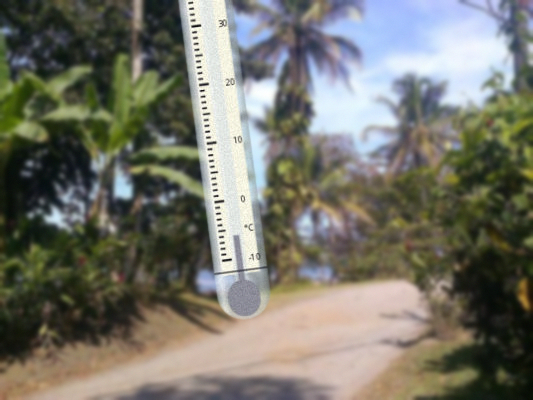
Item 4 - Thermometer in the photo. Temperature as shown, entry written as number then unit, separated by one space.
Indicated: -6 °C
